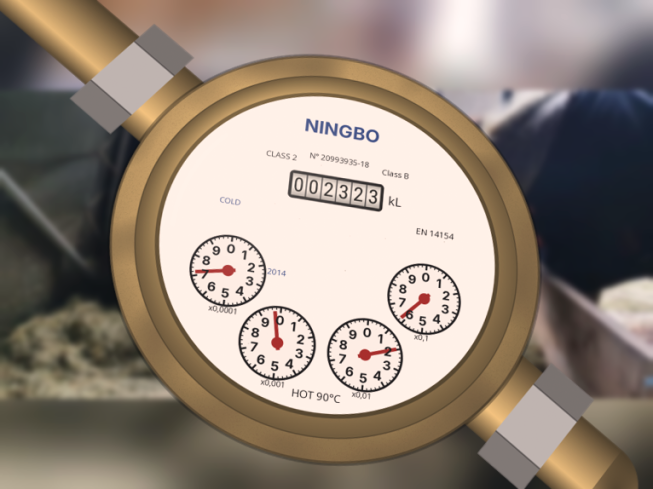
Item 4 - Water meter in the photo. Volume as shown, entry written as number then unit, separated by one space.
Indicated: 2323.6197 kL
